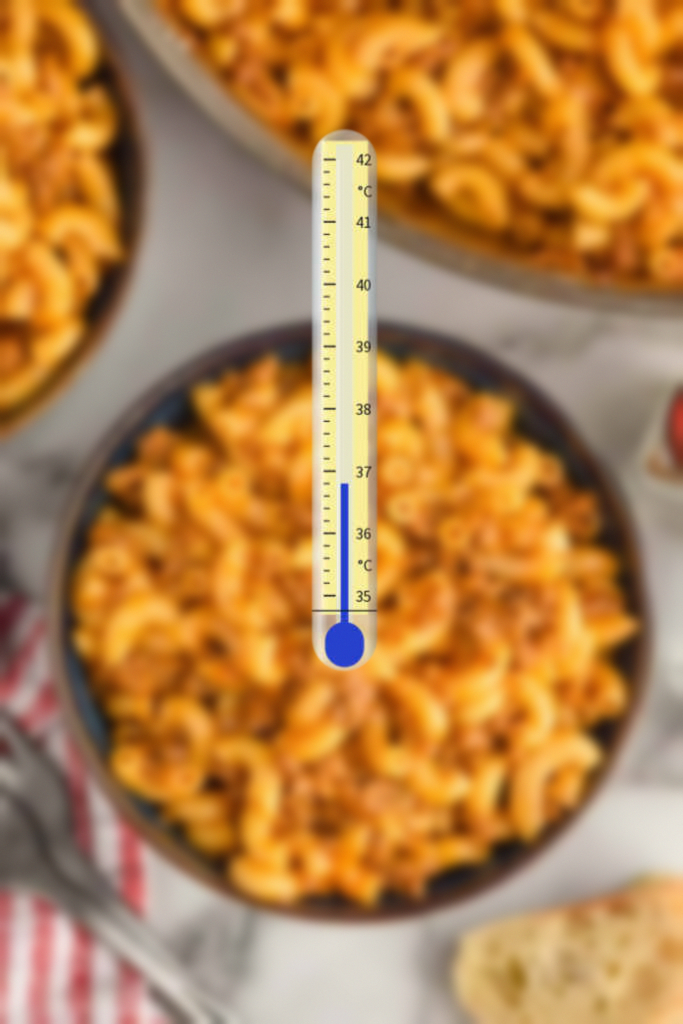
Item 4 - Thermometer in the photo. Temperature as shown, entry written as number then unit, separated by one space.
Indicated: 36.8 °C
